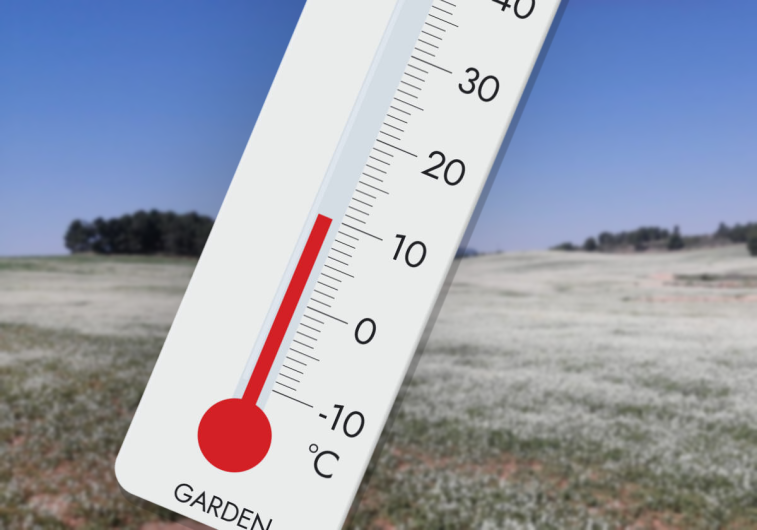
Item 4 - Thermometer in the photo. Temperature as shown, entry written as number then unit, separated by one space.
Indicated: 10 °C
